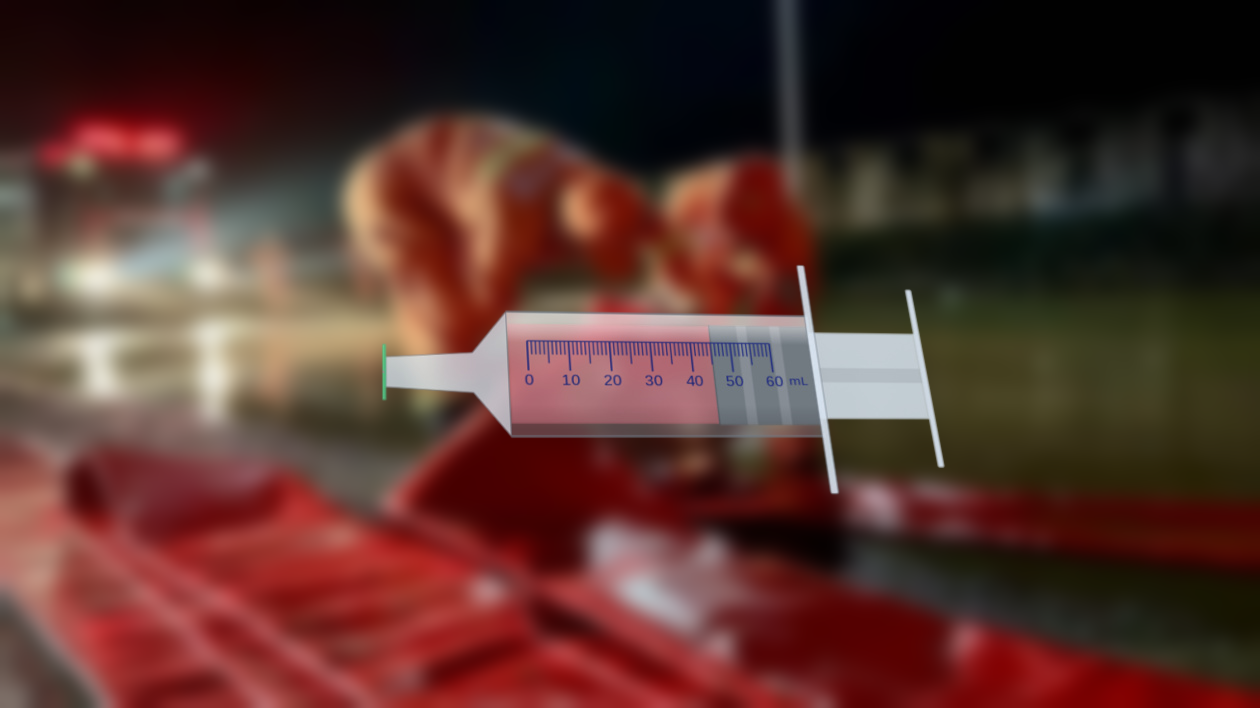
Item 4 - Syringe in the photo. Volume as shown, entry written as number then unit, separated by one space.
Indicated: 45 mL
